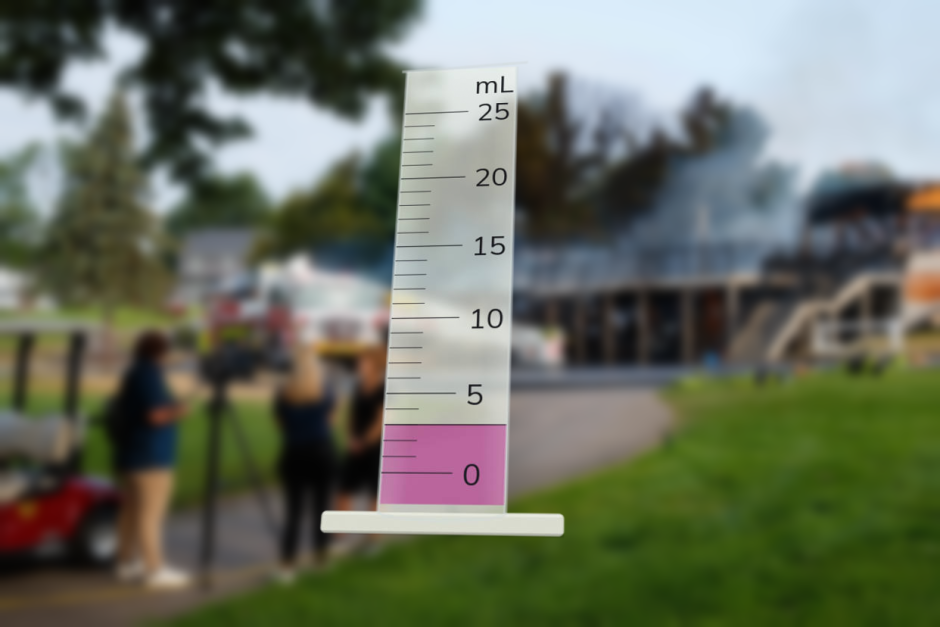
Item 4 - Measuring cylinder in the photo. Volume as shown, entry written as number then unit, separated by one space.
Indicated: 3 mL
